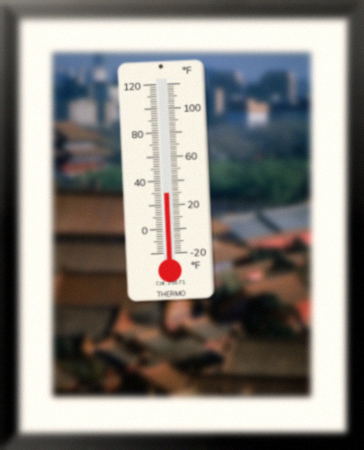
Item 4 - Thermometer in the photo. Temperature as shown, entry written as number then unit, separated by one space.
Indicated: 30 °F
